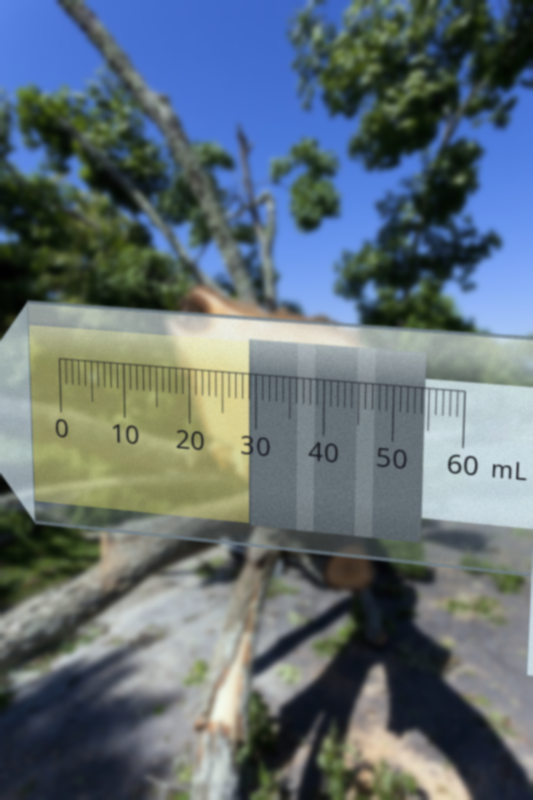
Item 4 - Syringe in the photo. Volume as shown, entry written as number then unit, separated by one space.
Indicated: 29 mL
